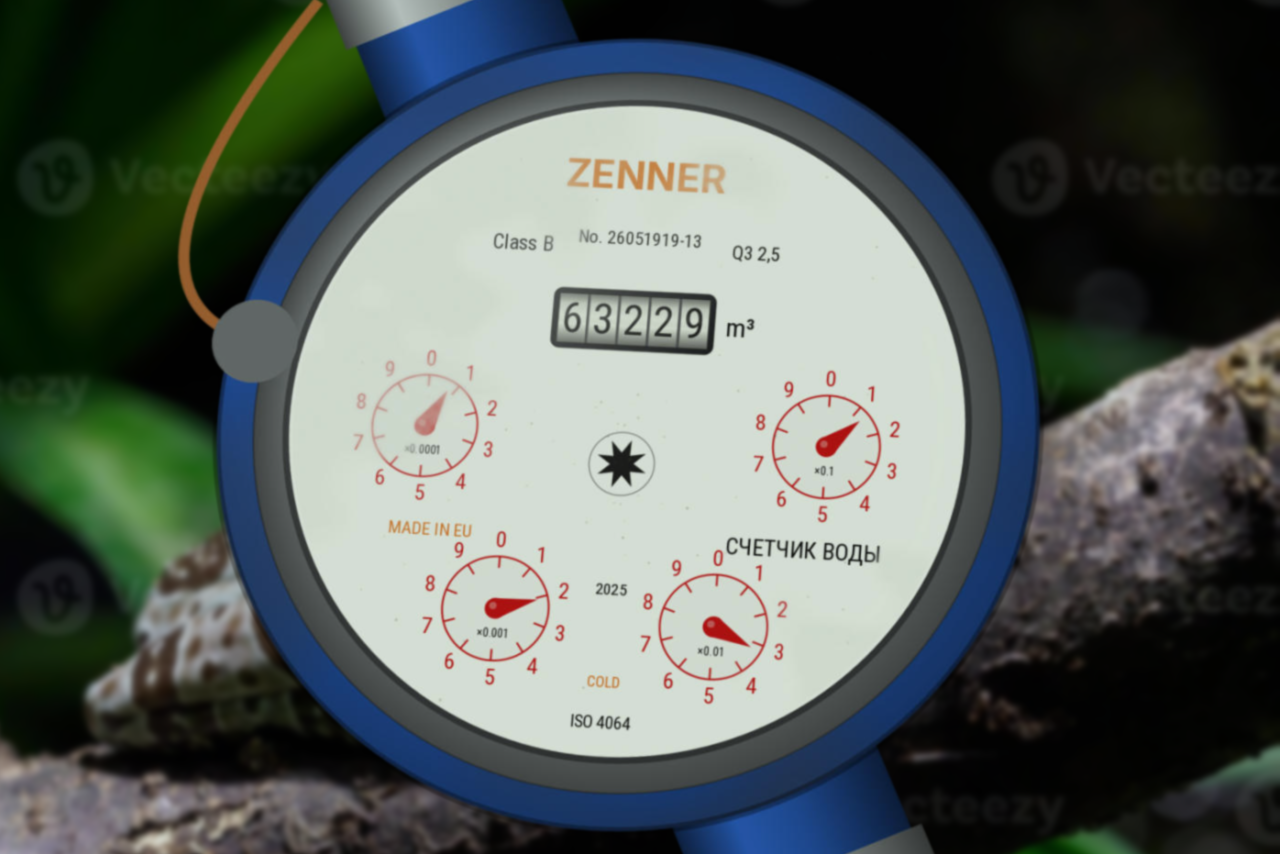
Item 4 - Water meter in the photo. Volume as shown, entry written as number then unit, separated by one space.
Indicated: 63229.1320 m³
